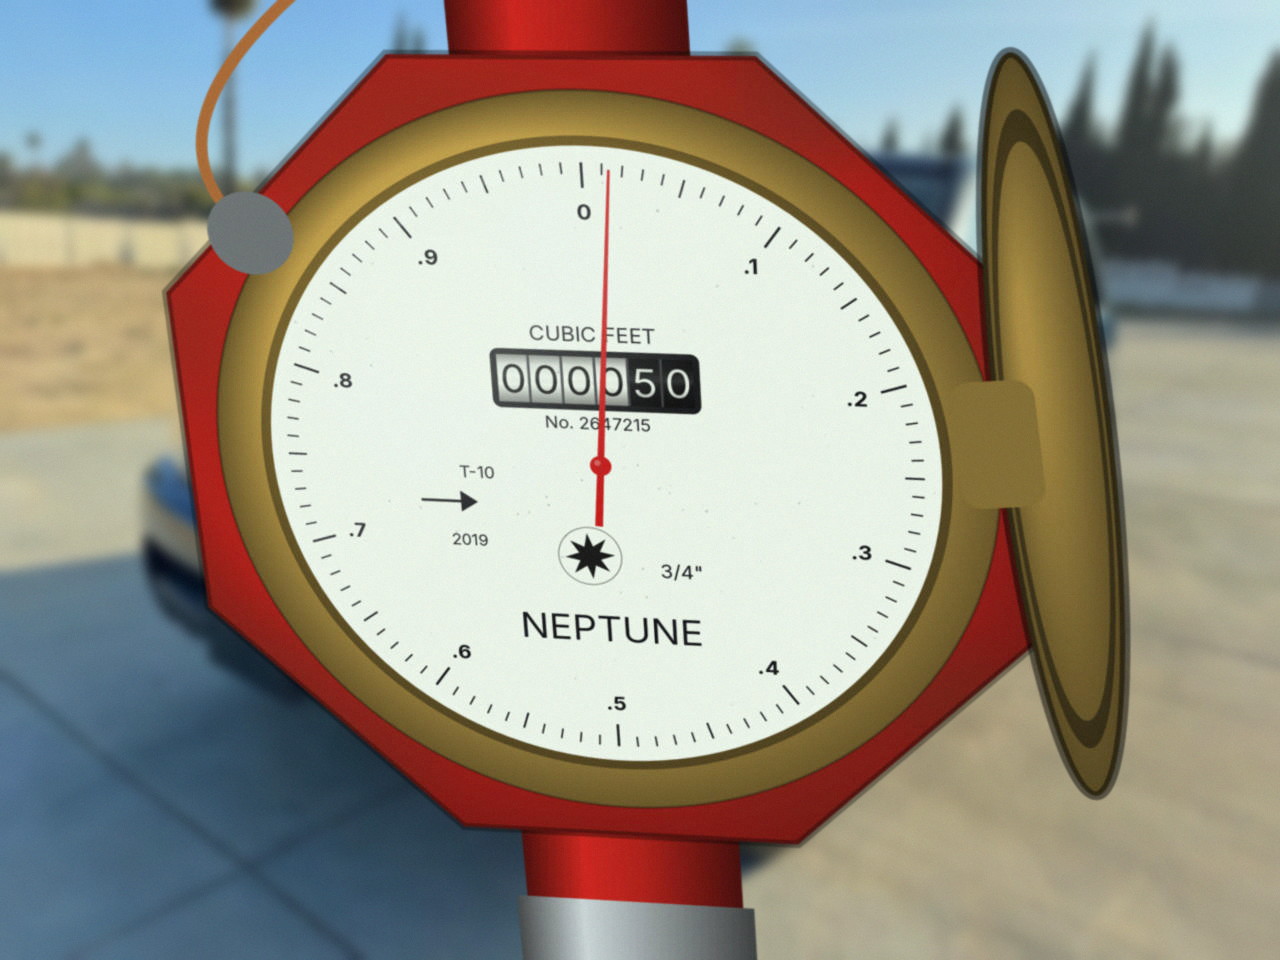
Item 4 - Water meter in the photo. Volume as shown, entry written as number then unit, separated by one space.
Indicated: 50.01 ft³
